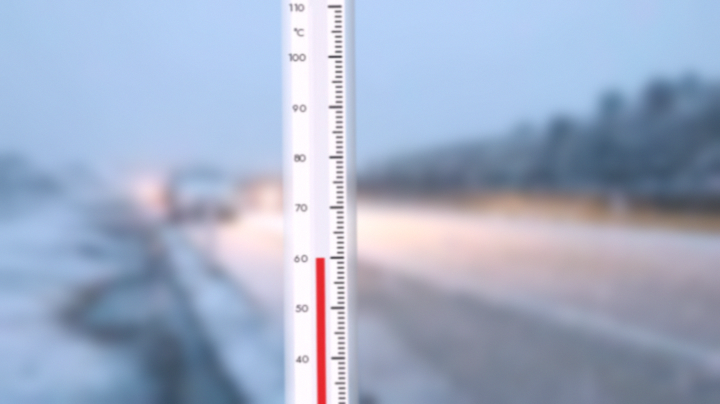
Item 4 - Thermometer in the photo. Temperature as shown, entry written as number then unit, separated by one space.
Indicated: 60 °C
